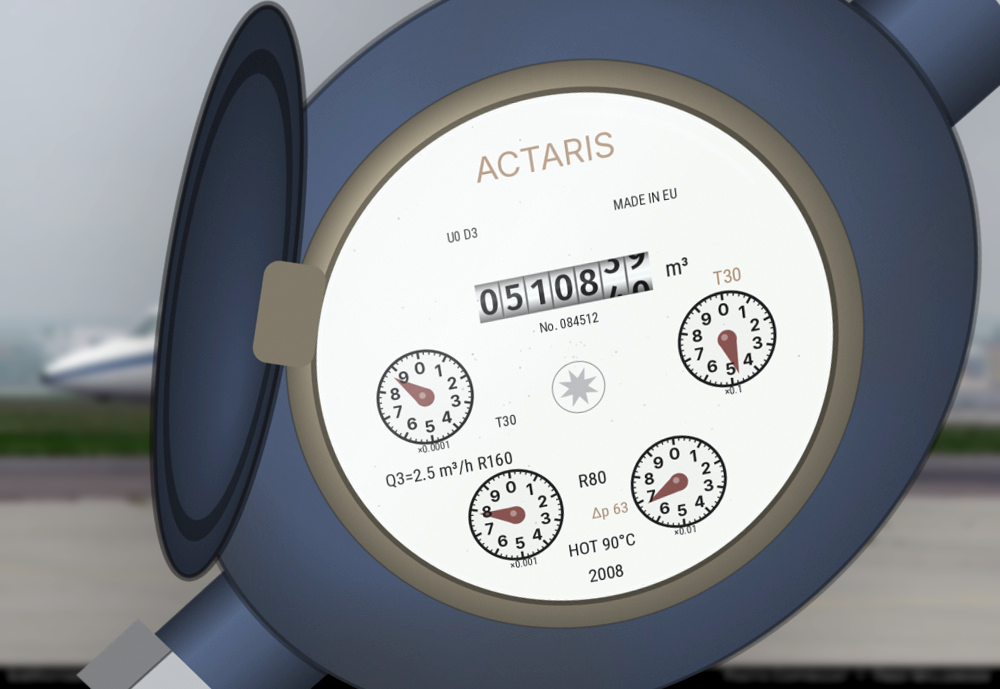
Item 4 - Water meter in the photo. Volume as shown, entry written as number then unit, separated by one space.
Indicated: 510839.4678 m³
